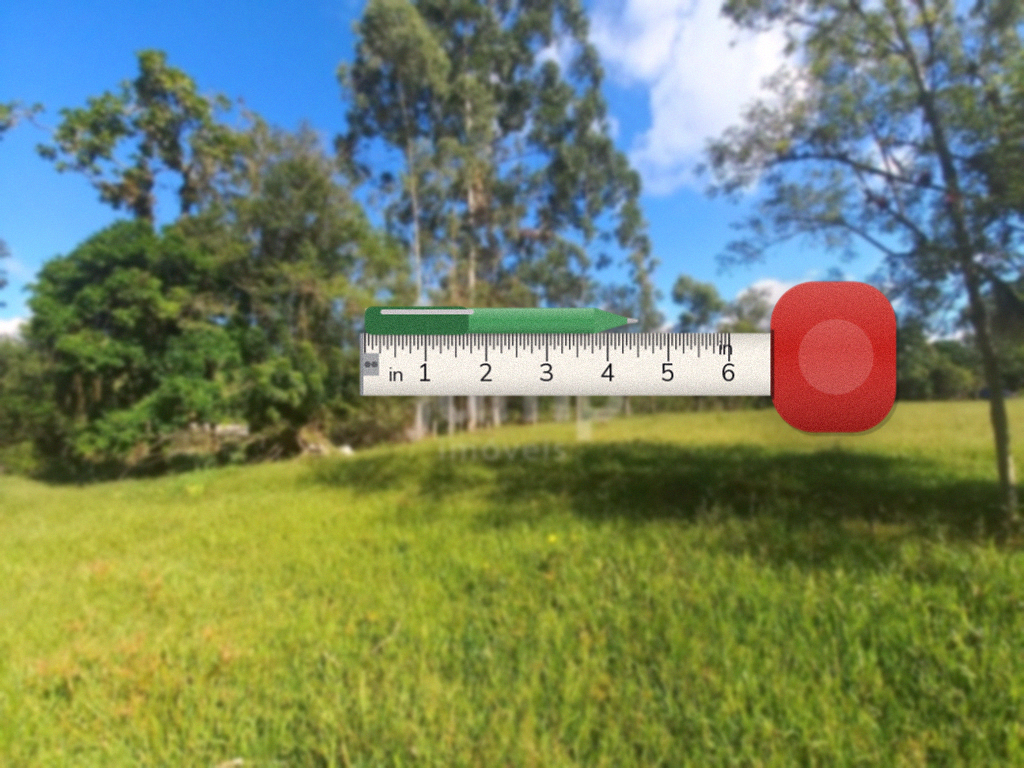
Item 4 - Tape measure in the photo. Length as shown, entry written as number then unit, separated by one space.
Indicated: 4.5 in
